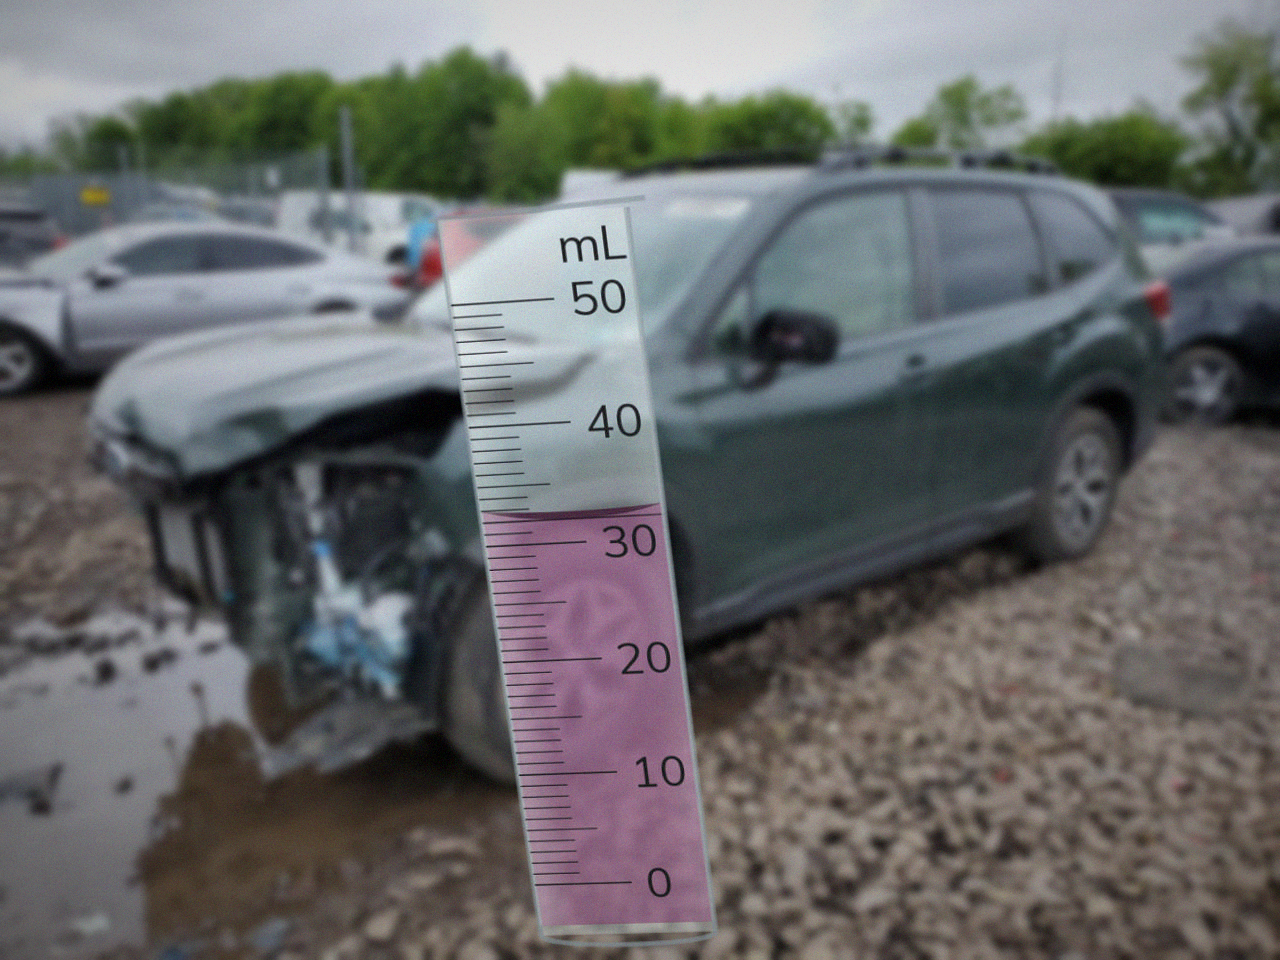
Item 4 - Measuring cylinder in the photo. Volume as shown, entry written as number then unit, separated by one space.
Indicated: 32 mL
